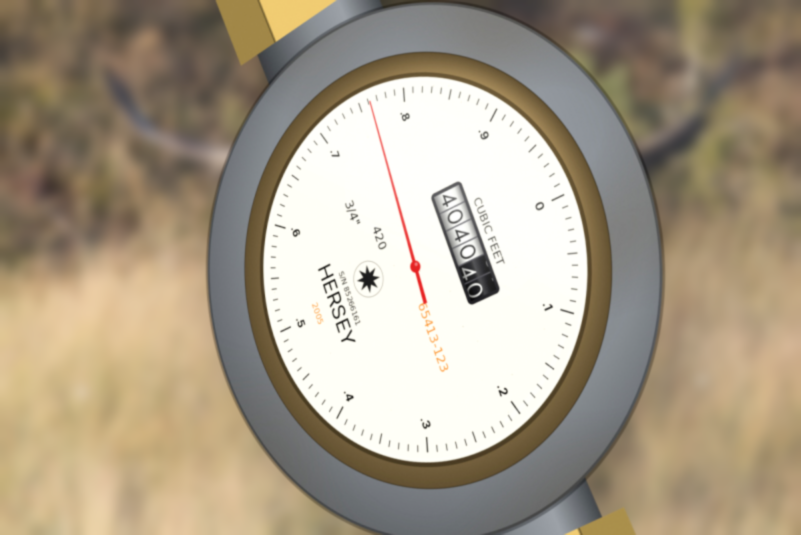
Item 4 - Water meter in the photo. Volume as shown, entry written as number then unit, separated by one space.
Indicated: 404039.76 ft³
